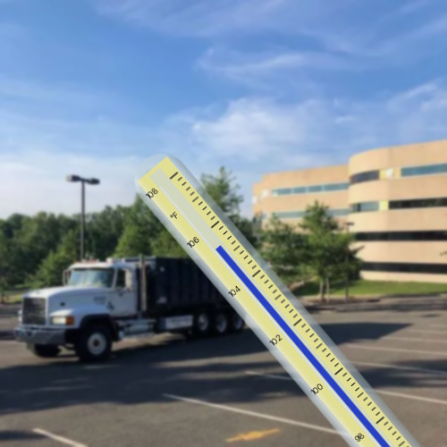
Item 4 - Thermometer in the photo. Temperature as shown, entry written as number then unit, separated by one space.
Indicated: 105.4 °F
